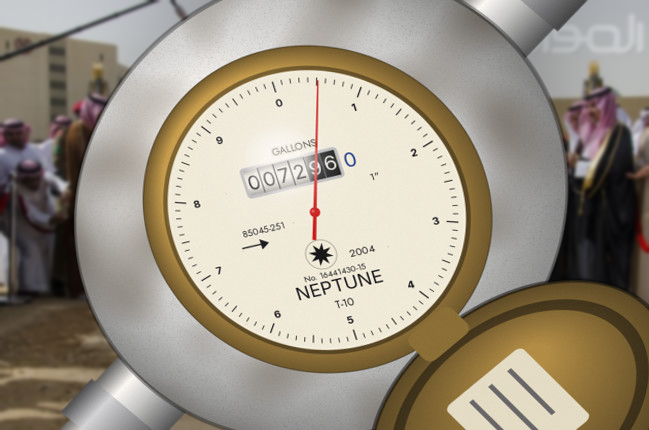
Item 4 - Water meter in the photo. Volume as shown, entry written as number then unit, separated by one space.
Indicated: 72960.5 gal
